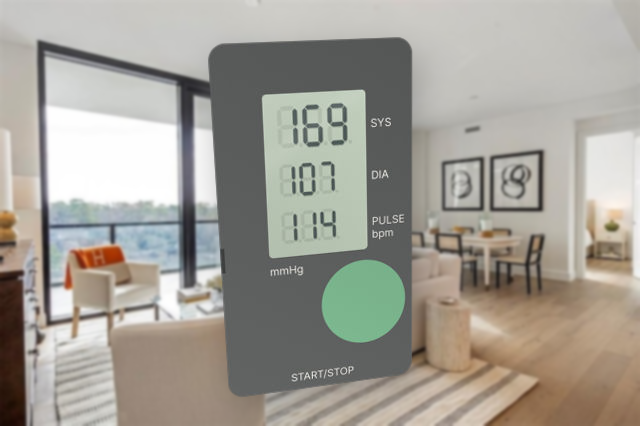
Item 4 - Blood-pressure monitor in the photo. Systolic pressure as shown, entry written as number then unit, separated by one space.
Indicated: 169 mmHg
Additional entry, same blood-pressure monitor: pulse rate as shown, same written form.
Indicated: 114 bpm
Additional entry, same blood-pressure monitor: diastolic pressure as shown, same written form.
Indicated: 107 mmHg
